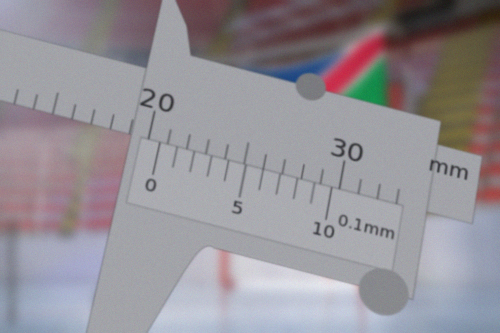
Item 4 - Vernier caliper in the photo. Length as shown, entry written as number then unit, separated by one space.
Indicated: 20.6 mm
